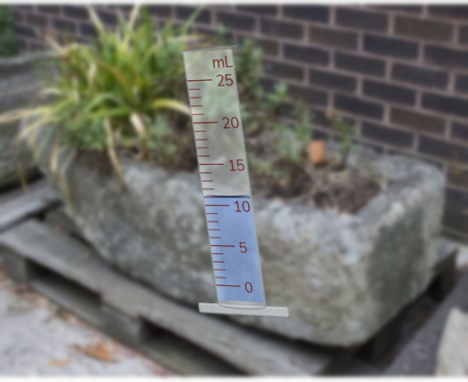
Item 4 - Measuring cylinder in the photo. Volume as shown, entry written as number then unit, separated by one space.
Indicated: 11 mL
